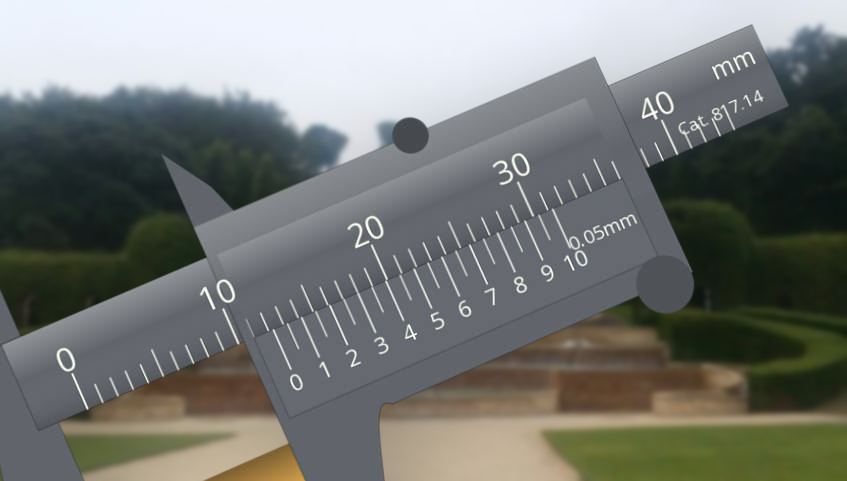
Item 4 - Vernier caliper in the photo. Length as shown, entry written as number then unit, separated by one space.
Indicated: 12.3 mm
